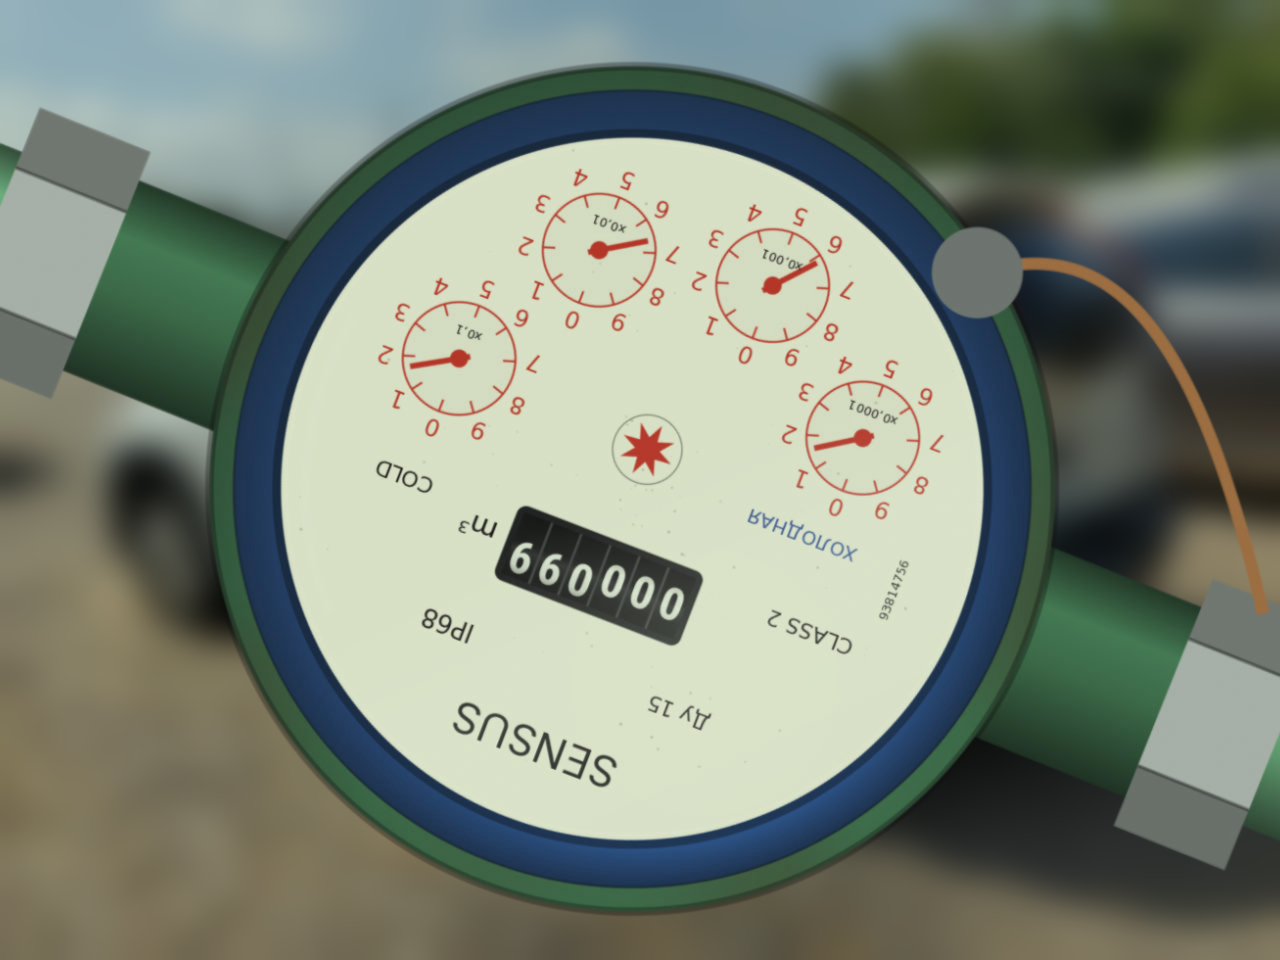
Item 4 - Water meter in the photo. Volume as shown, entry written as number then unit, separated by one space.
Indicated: 99.1661 m³
